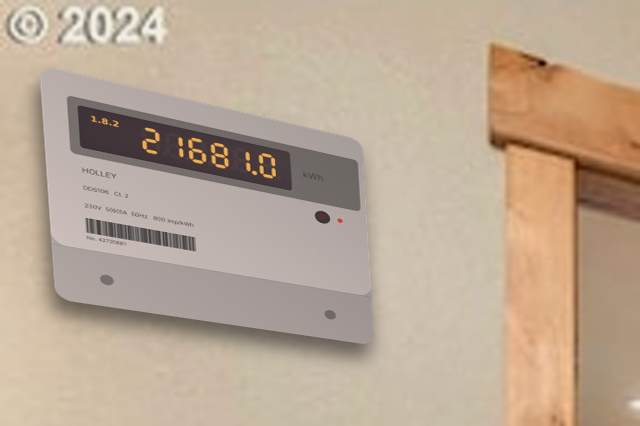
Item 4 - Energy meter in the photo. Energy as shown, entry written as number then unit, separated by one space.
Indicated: 21681.0 kWh
